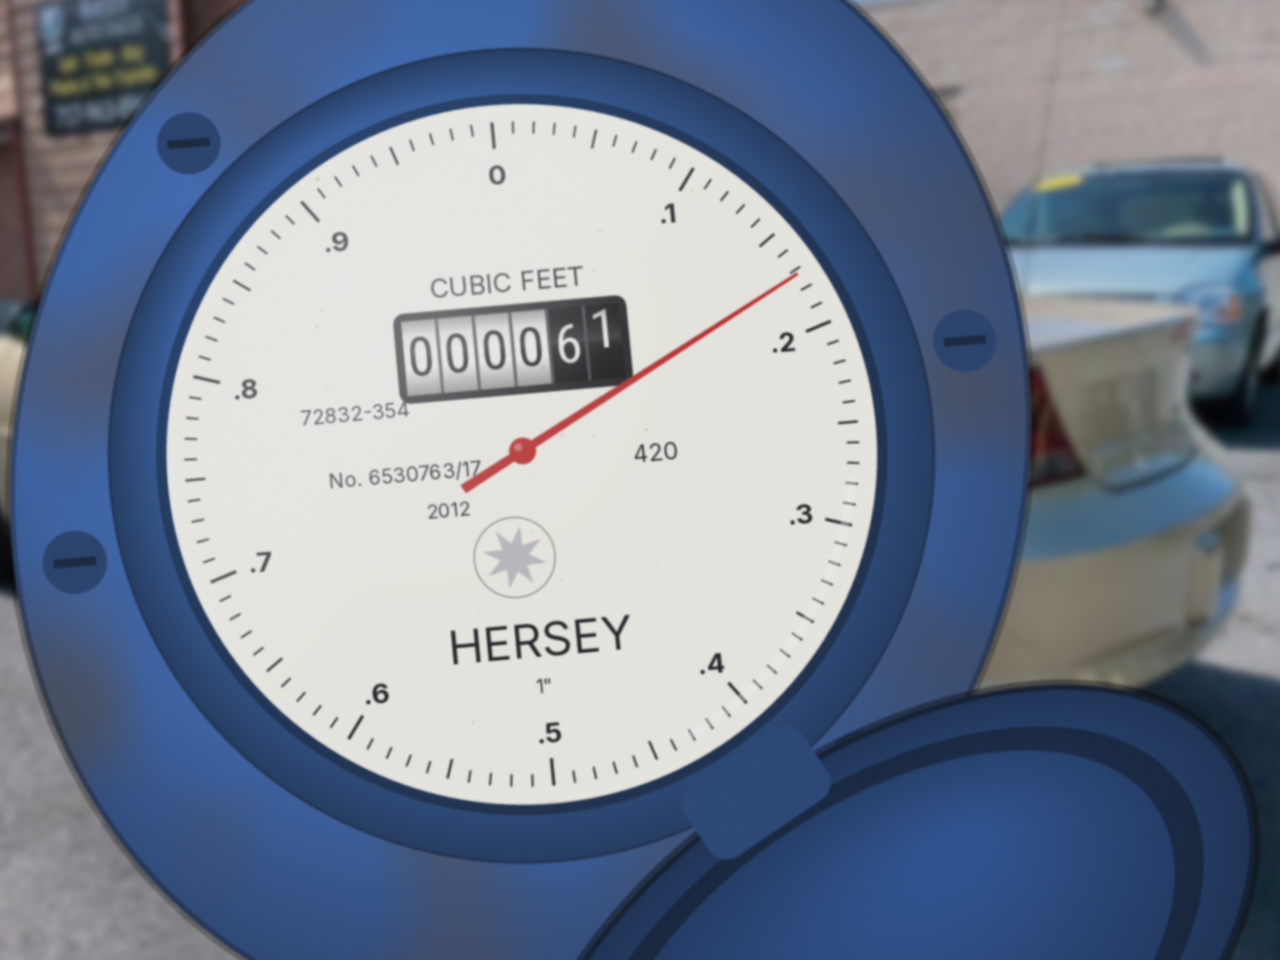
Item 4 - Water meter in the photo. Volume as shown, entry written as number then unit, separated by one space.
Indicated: 61.17 ft³
